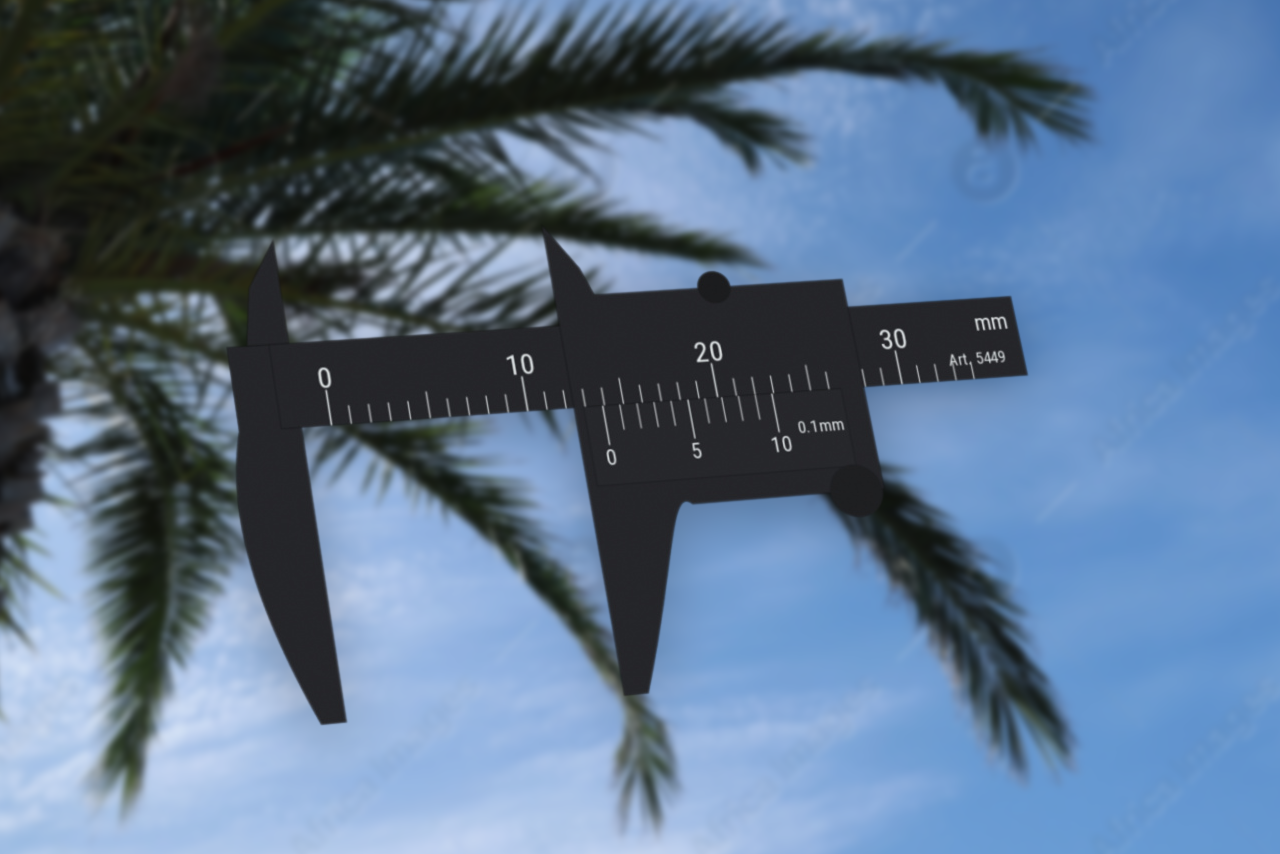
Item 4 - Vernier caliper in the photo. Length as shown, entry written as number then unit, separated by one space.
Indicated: 13.9 mm
